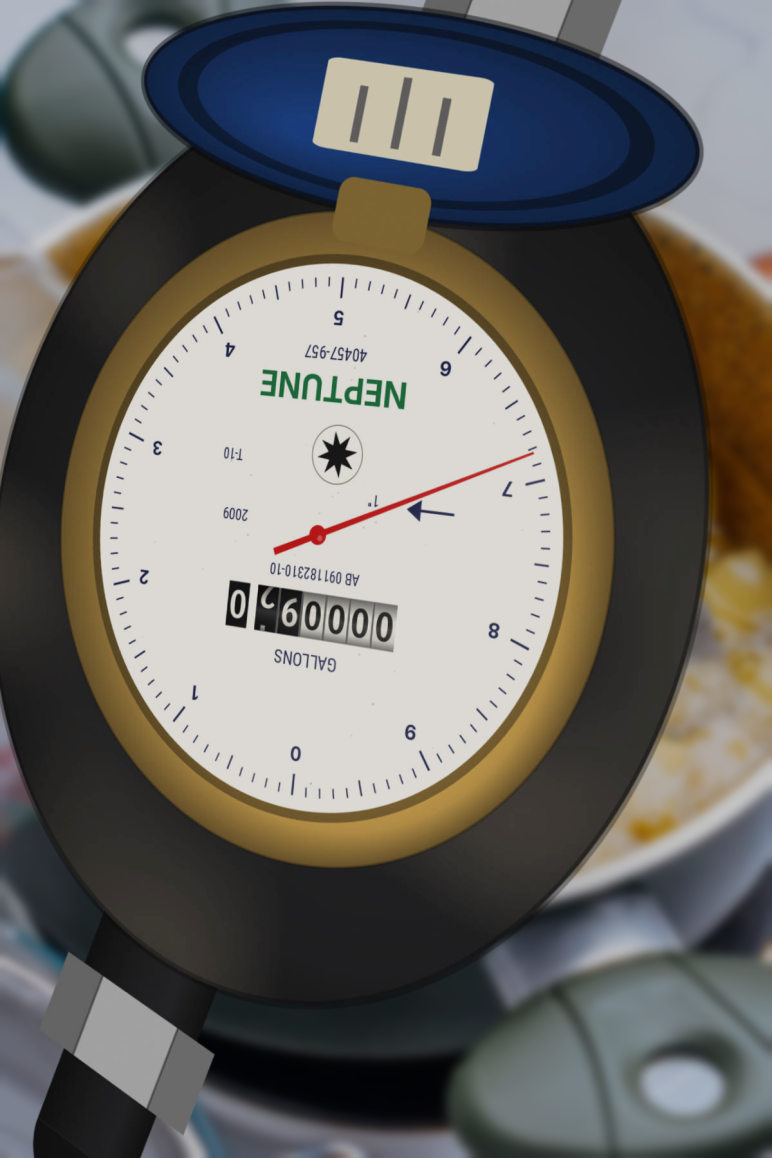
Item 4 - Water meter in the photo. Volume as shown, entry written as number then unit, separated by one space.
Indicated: 916.8 gal
